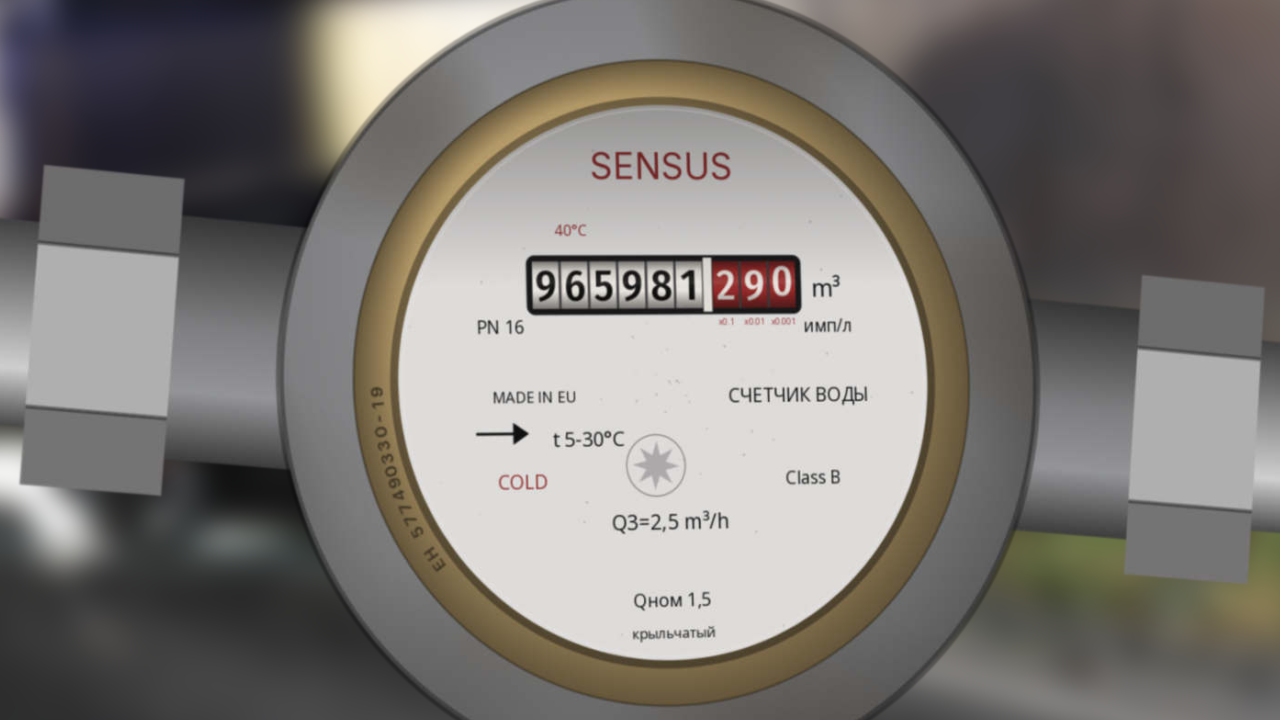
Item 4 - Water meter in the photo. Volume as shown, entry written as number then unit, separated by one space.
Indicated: 965981.290 m³
